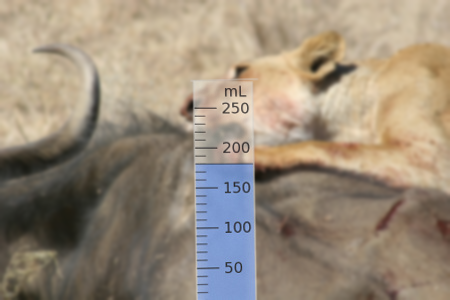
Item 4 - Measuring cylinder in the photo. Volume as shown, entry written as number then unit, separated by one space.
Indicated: 180 mL
